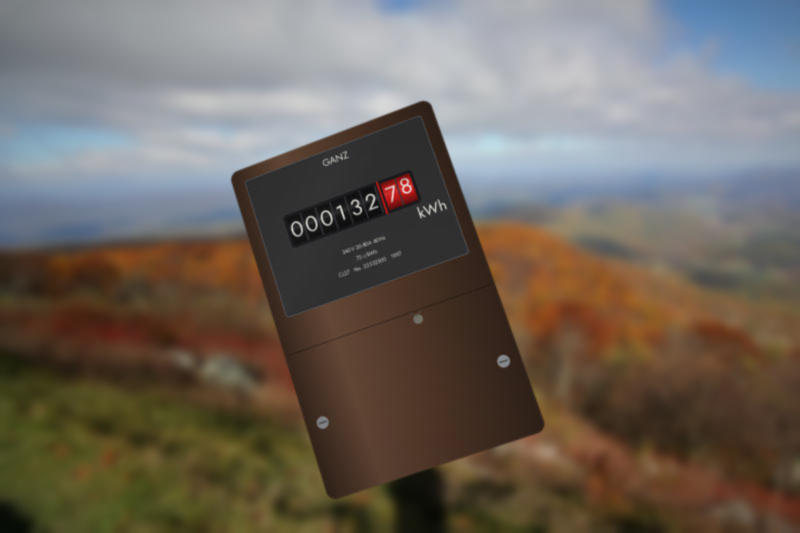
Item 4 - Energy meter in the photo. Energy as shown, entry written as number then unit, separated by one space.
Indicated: 132.78 kWh
